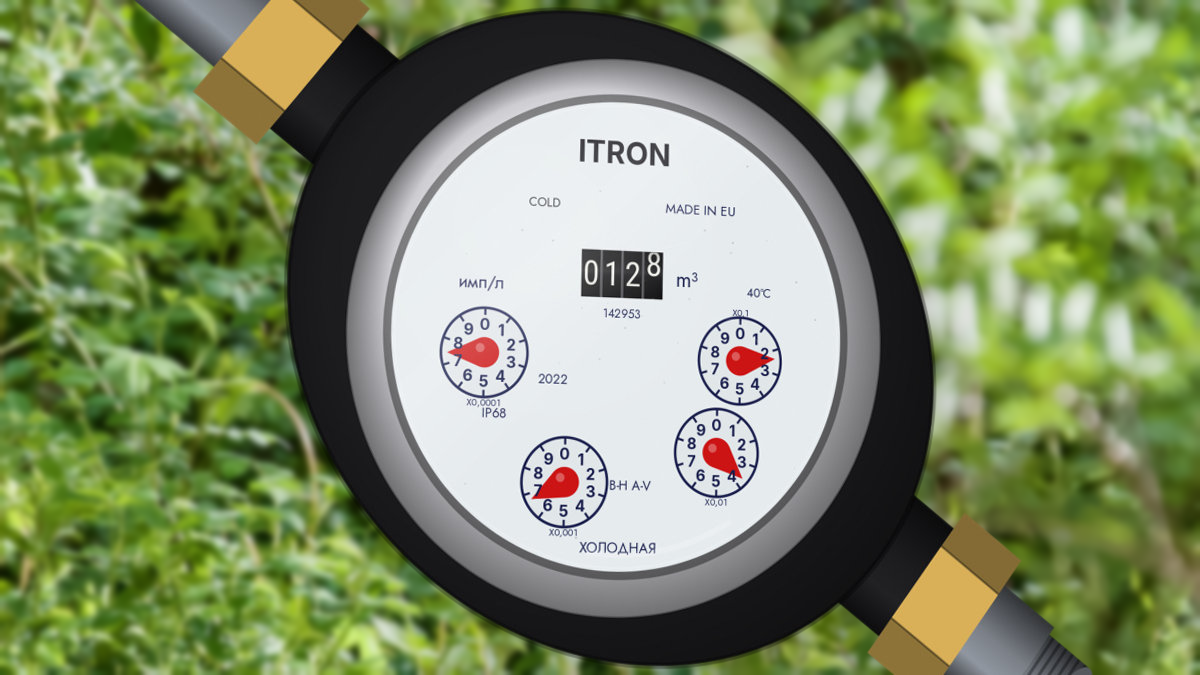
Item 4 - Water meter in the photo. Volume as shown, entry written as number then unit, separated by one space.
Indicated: 128.2367 m³
